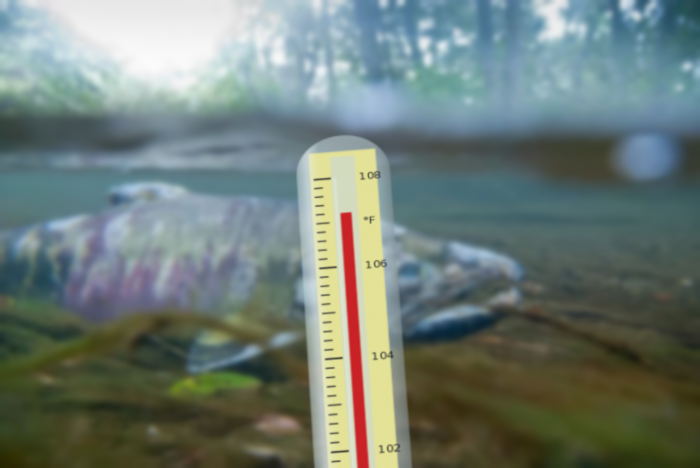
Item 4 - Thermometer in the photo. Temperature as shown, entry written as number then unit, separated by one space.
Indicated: 107.2 °F
